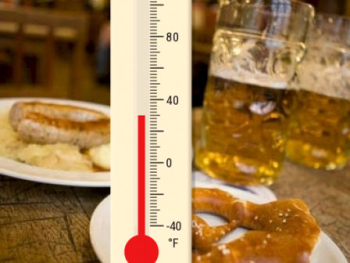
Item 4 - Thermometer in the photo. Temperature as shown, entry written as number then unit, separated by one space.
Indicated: 30 °F
